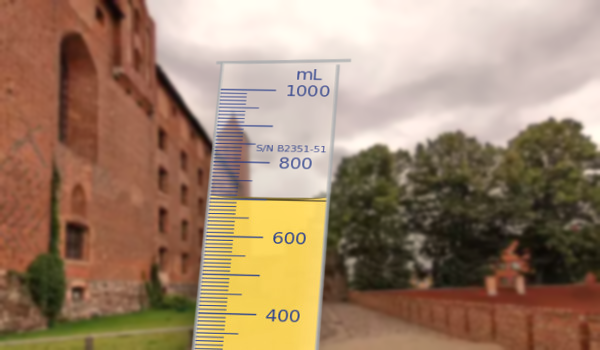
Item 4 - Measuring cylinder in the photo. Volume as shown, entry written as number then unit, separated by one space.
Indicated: 700 mL
